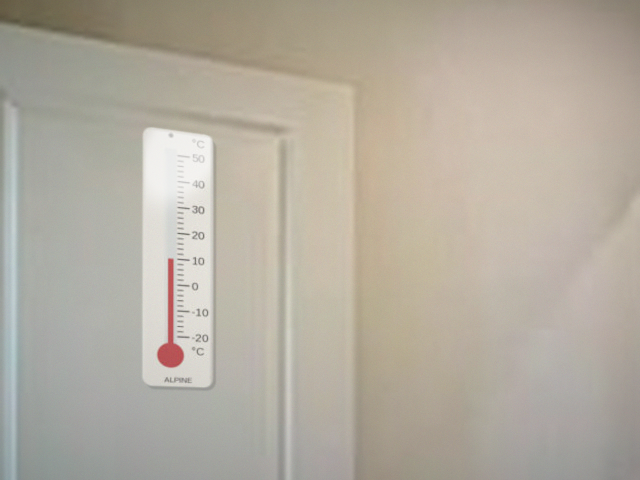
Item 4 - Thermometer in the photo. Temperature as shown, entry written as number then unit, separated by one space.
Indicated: 10 °C
